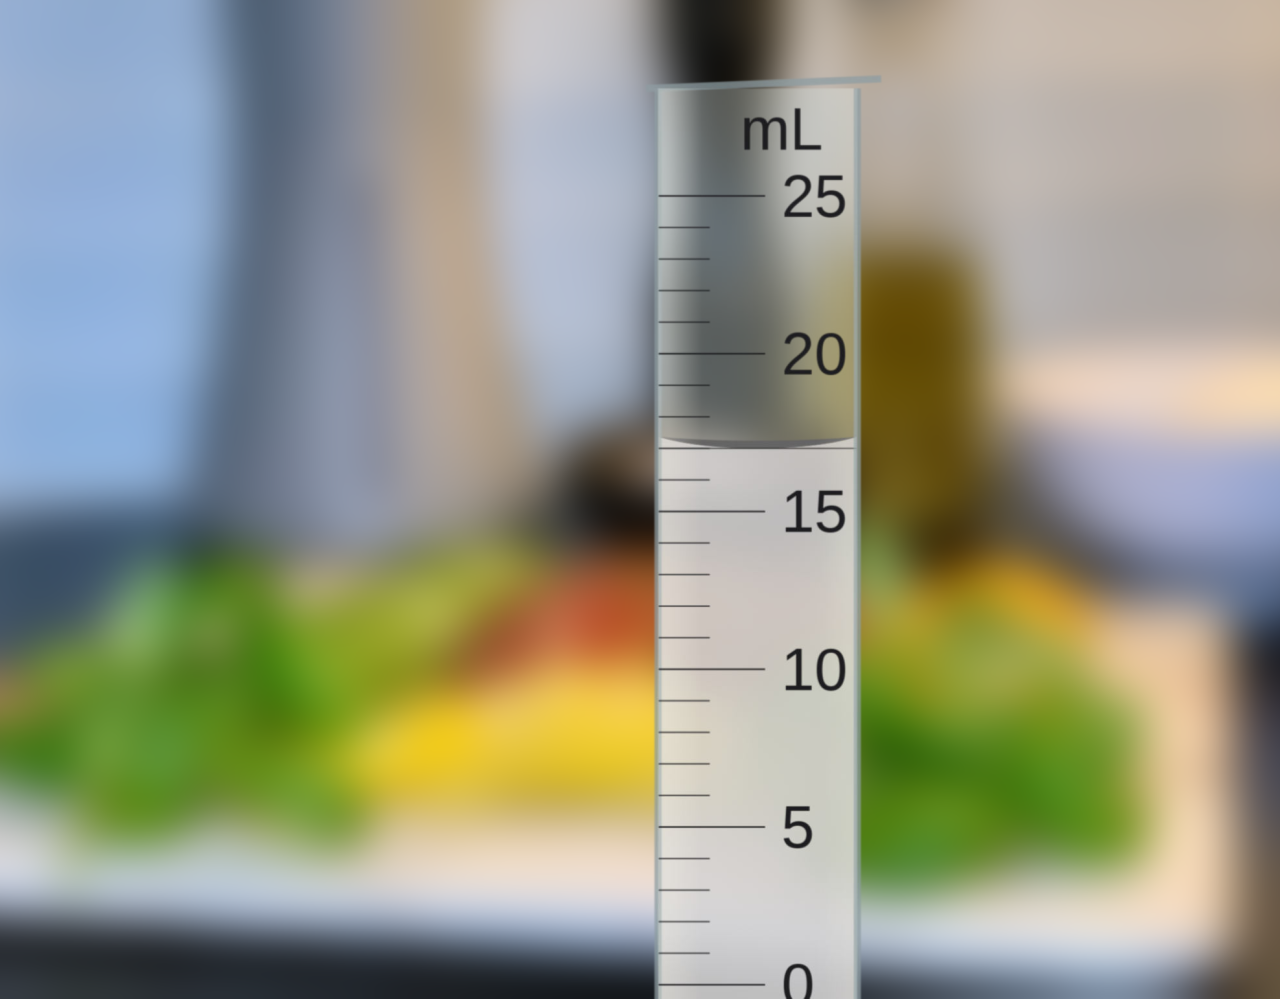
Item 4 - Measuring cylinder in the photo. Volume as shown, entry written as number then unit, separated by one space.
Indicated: 17 mL
